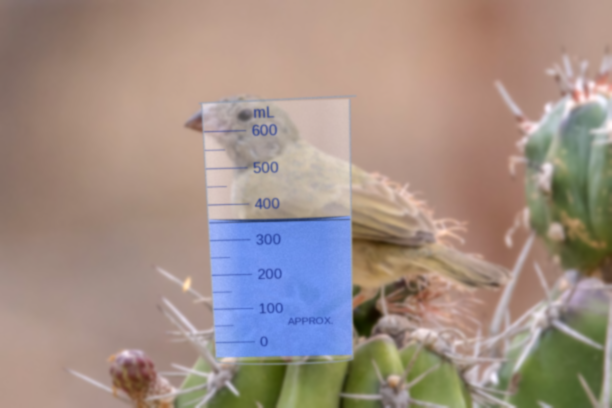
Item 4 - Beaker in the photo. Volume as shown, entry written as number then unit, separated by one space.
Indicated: 350 mL
